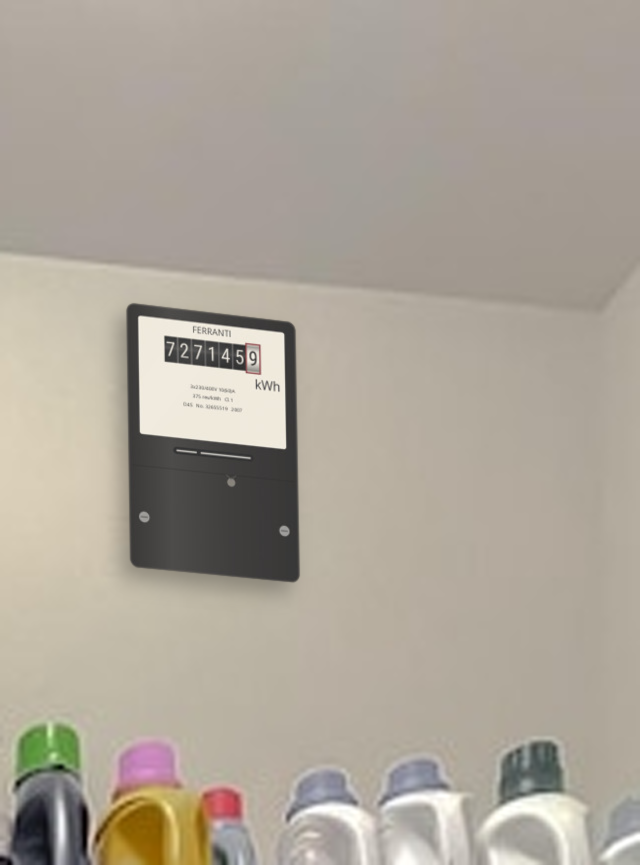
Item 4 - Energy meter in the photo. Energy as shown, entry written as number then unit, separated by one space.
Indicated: 727145.9 kWh
